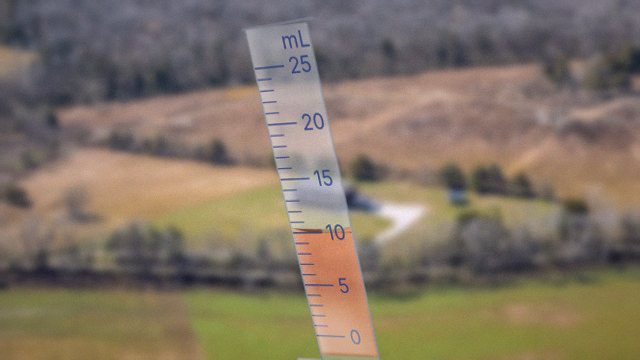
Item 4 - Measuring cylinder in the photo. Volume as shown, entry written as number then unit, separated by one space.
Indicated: 10 mL
